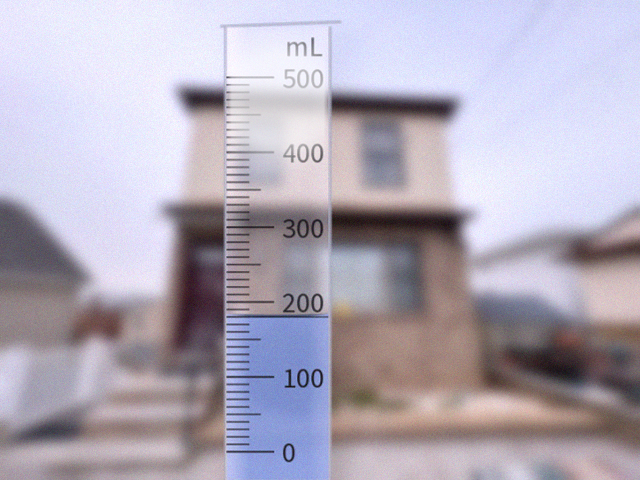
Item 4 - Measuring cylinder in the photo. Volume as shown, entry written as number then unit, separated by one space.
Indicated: 180 mL
